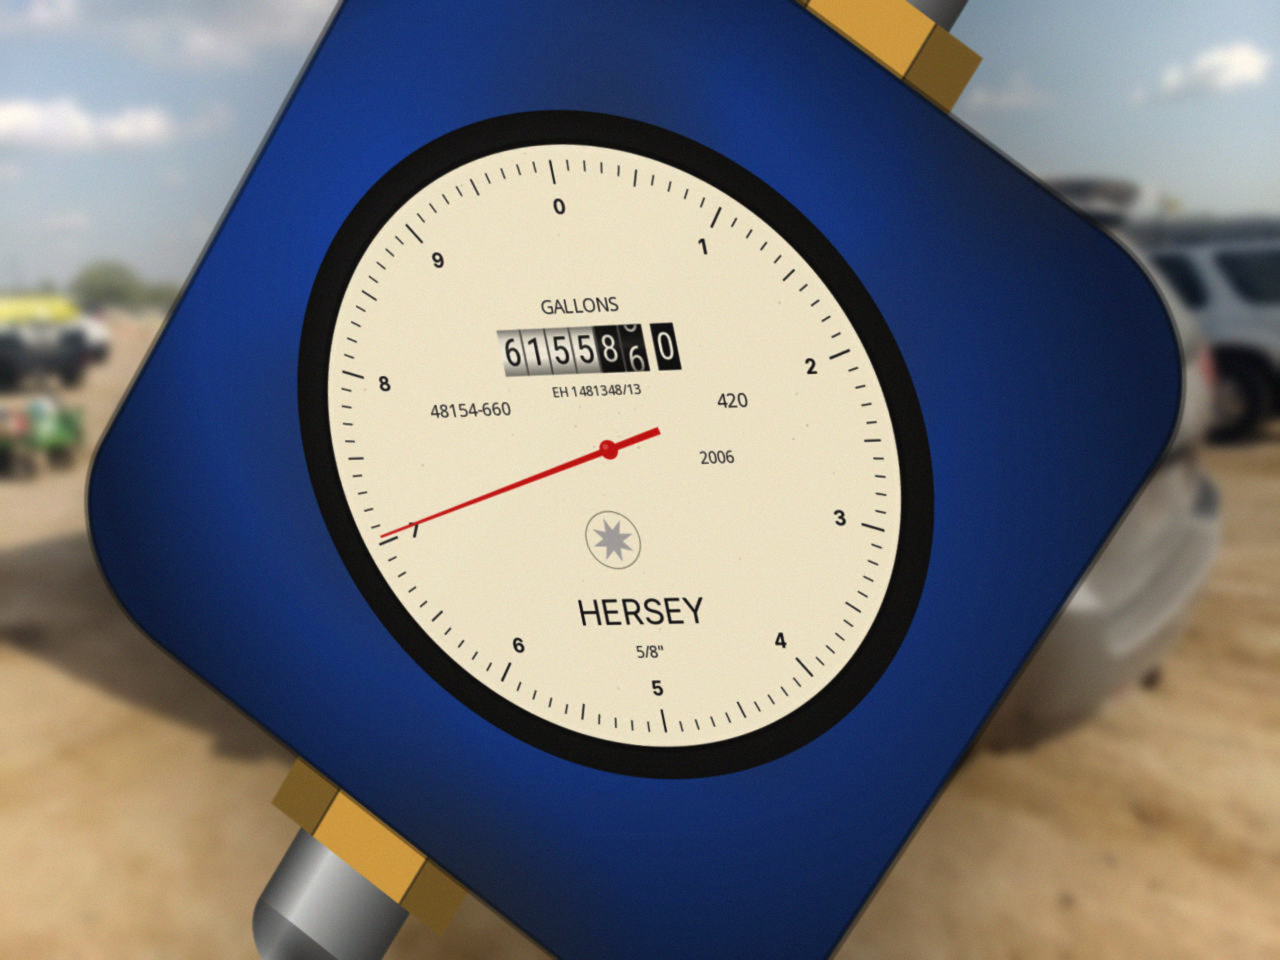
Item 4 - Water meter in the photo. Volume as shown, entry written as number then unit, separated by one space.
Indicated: 6155857.0 gal
